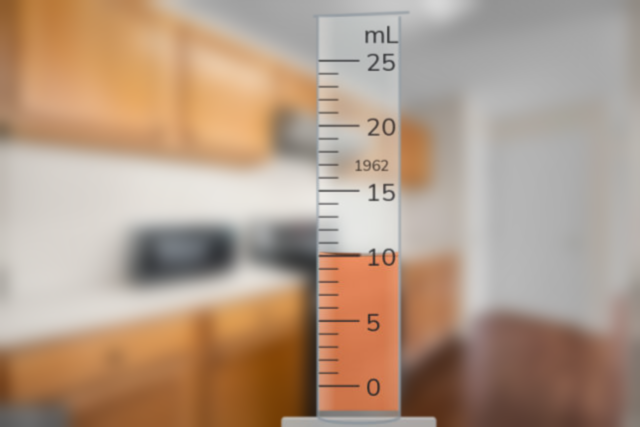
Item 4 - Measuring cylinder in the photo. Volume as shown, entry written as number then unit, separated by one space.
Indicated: 10 mL
